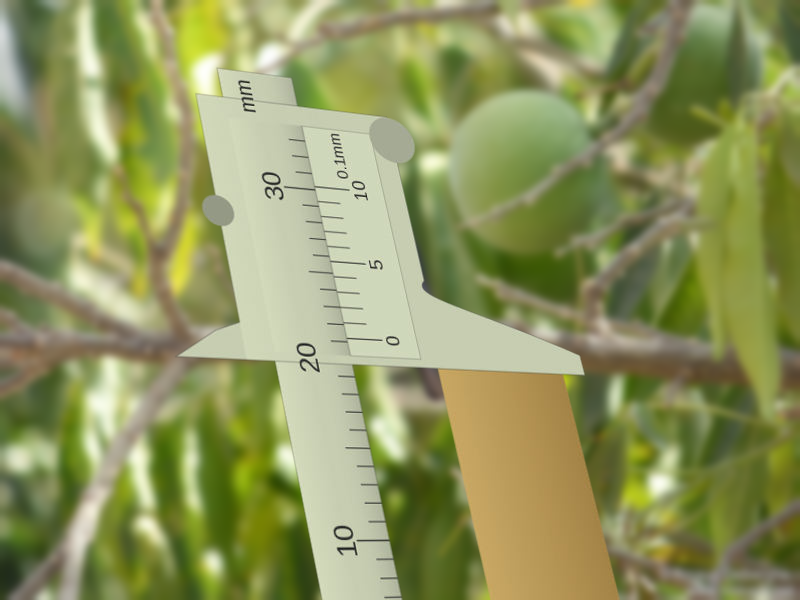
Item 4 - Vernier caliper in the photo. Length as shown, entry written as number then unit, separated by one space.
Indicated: 21.2 mm
